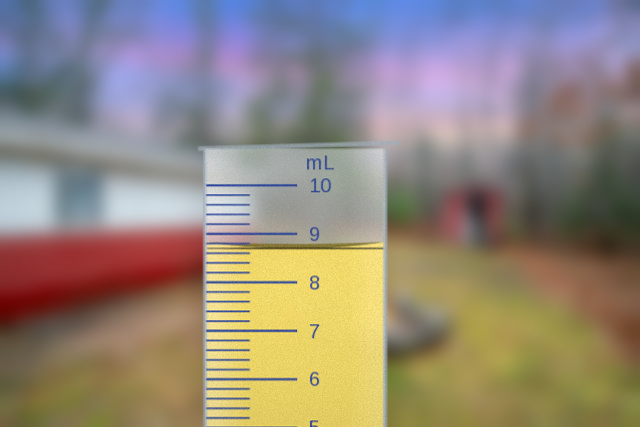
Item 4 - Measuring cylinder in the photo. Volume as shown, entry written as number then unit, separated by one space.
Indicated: 8.7 mL
